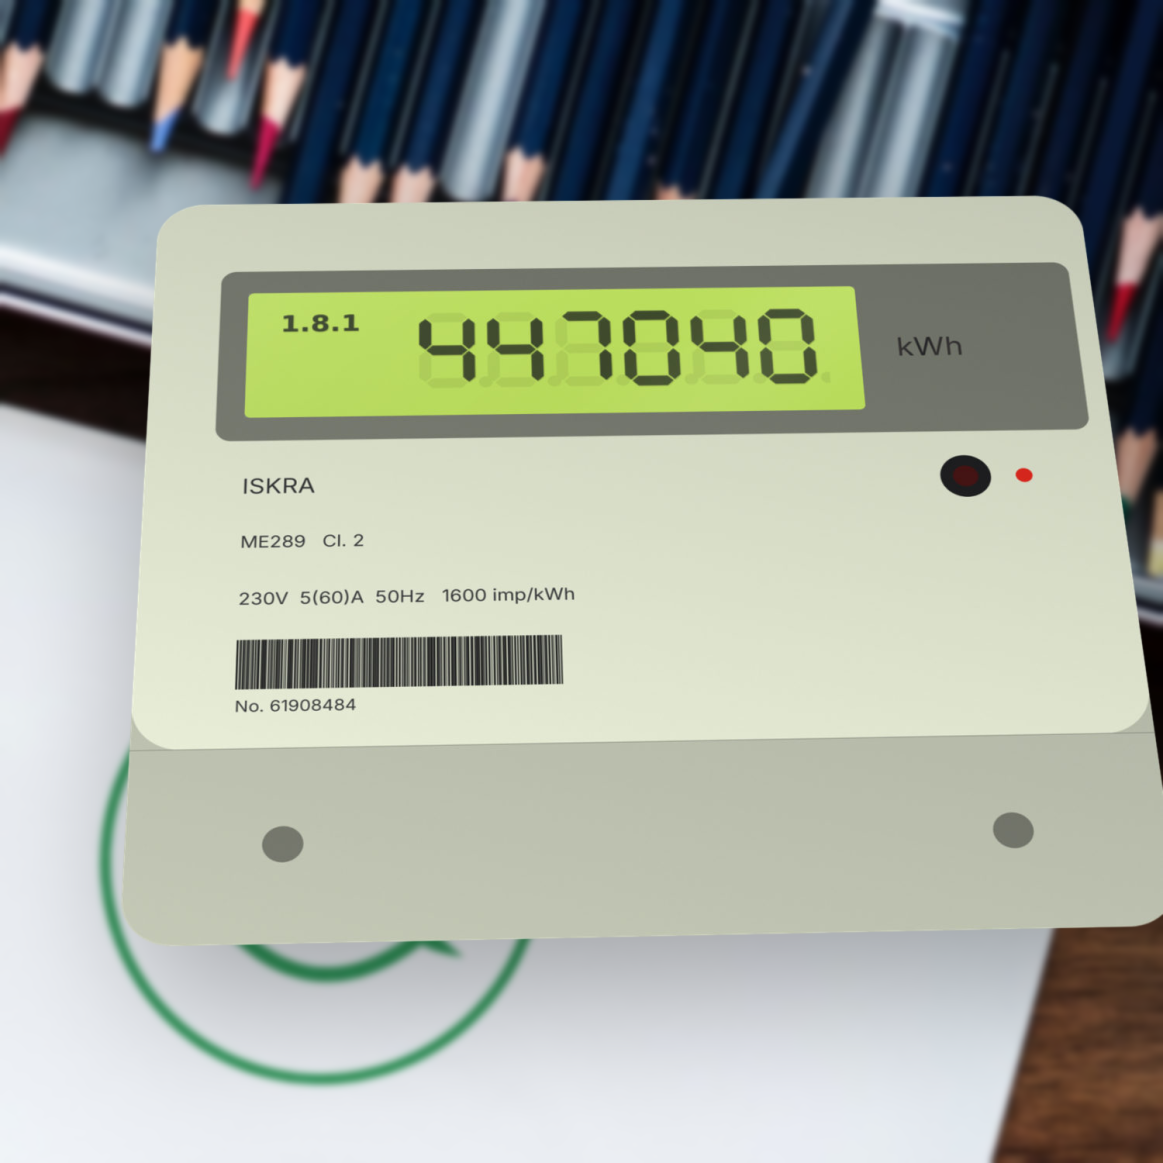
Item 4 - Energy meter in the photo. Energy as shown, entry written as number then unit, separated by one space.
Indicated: 447040 kWh
